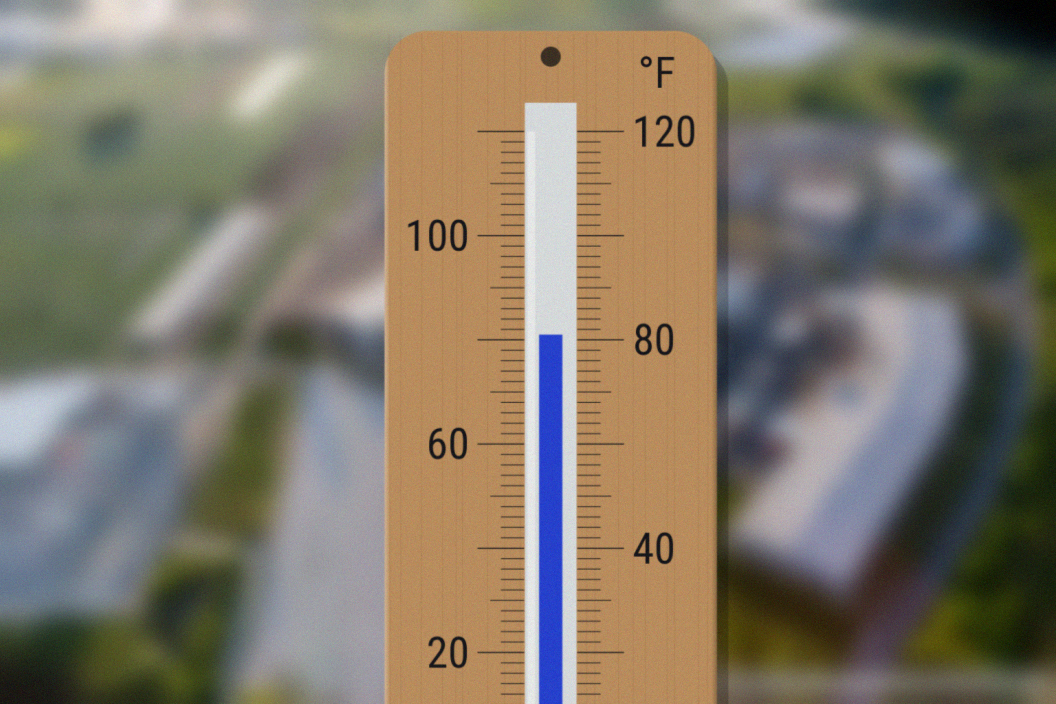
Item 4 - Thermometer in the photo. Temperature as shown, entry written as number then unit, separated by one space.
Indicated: 81 °F
